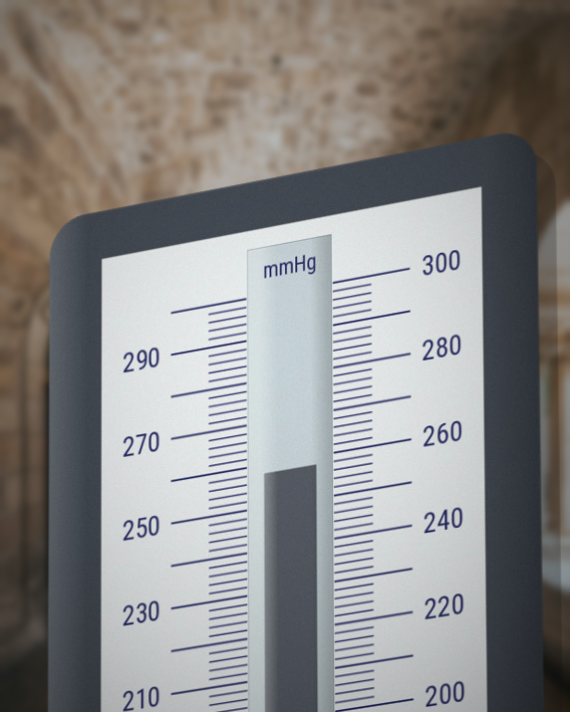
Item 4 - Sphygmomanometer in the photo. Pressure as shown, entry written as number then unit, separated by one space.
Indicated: 258 mmHg
